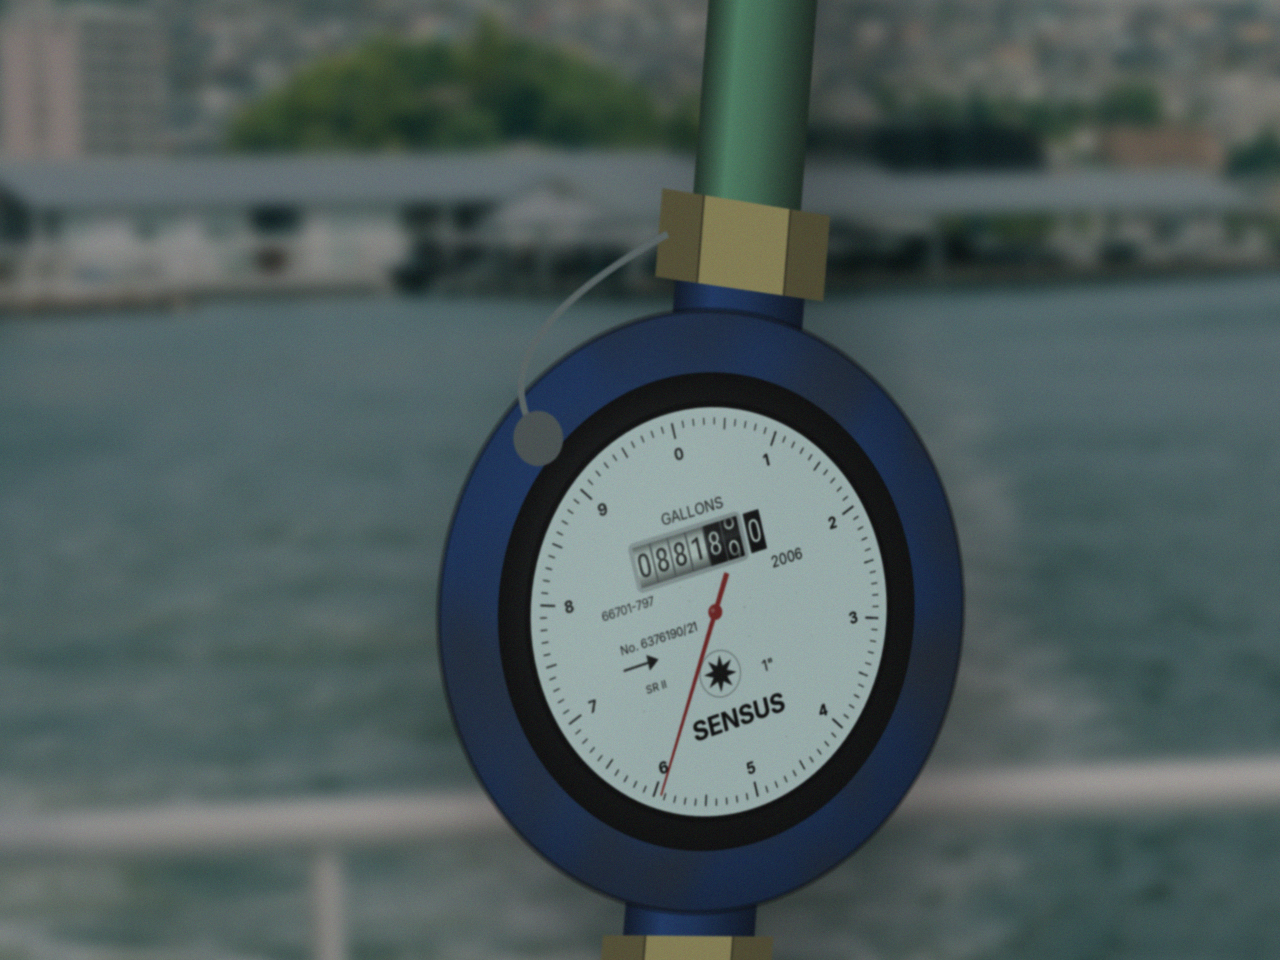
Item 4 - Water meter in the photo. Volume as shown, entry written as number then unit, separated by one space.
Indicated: 881885.9 gal
